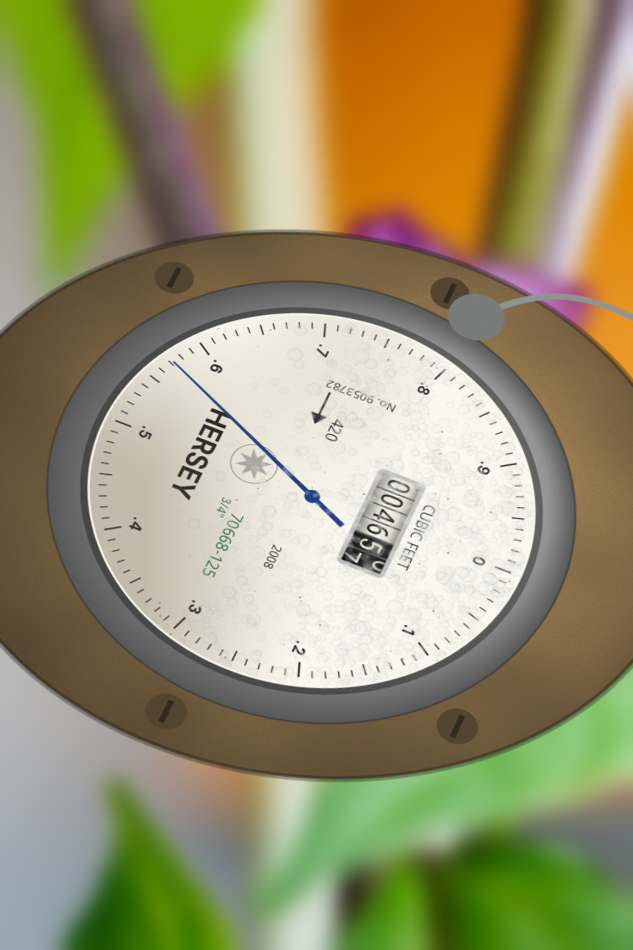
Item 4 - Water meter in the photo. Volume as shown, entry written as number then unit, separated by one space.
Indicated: 4656.57 ft³
